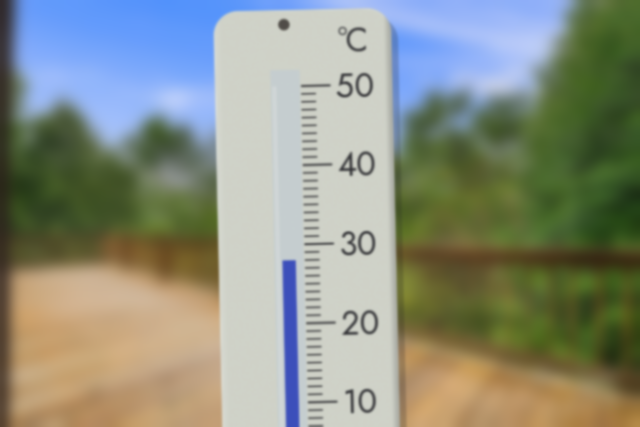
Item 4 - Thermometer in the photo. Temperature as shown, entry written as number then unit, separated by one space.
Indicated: 28 °C
